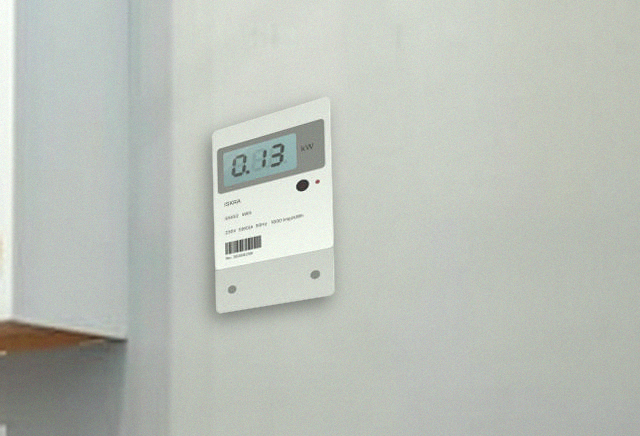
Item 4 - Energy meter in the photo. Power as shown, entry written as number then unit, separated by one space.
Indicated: 0.13 kW
